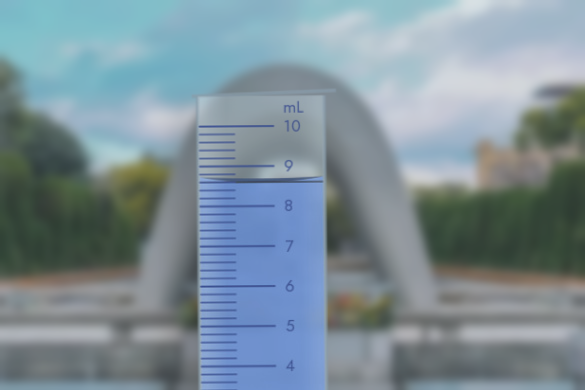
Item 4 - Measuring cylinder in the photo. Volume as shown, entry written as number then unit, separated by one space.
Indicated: 8.6 mL
